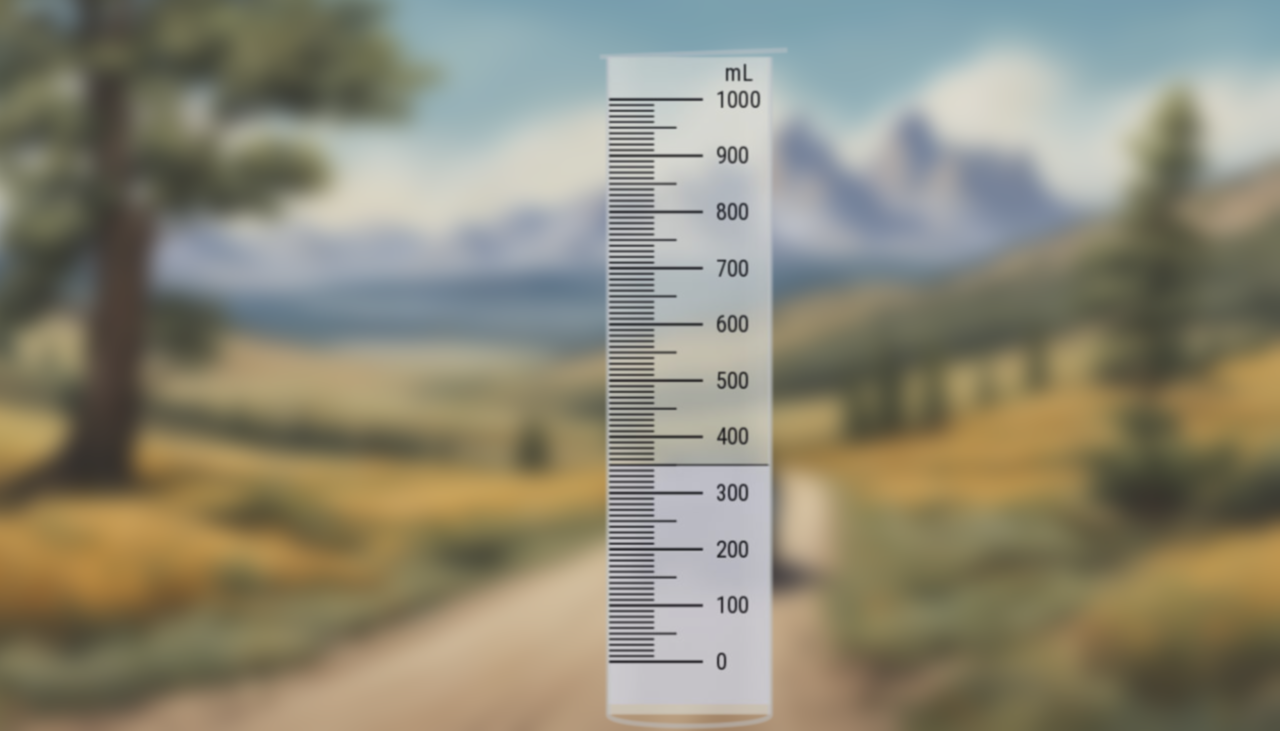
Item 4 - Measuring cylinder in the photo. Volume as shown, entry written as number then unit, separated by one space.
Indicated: 350 mL
